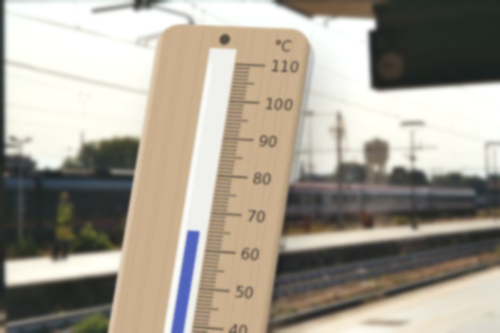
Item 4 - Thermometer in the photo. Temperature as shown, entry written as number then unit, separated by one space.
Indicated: 65 °C
